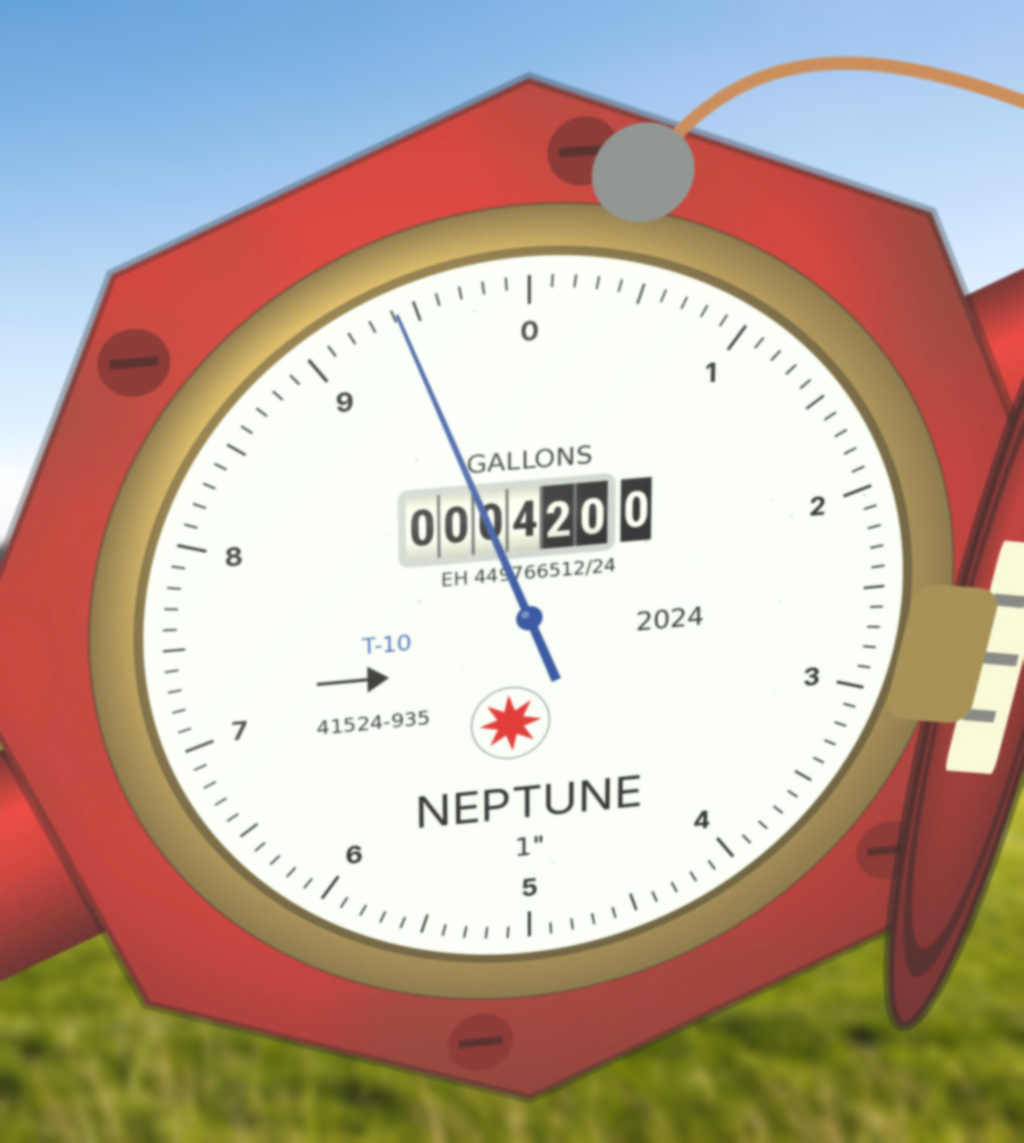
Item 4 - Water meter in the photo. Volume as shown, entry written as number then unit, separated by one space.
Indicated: 4199.4 gal
